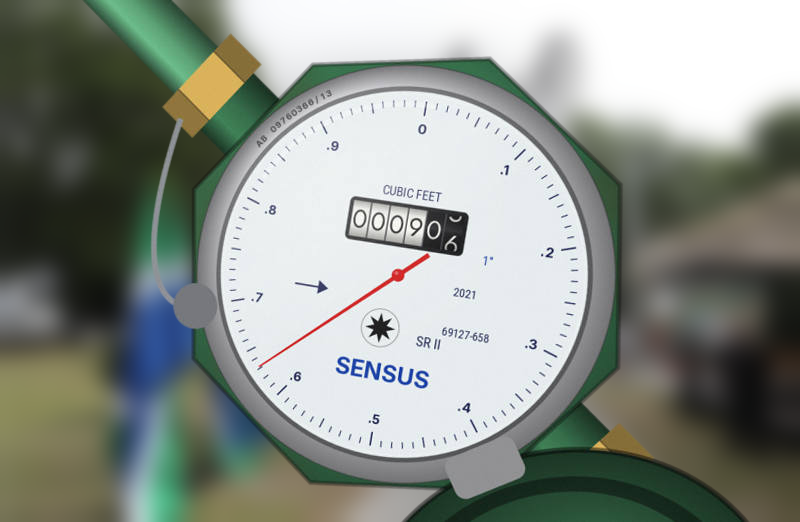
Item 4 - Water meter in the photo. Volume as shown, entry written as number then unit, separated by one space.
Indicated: 905.63 ft³
